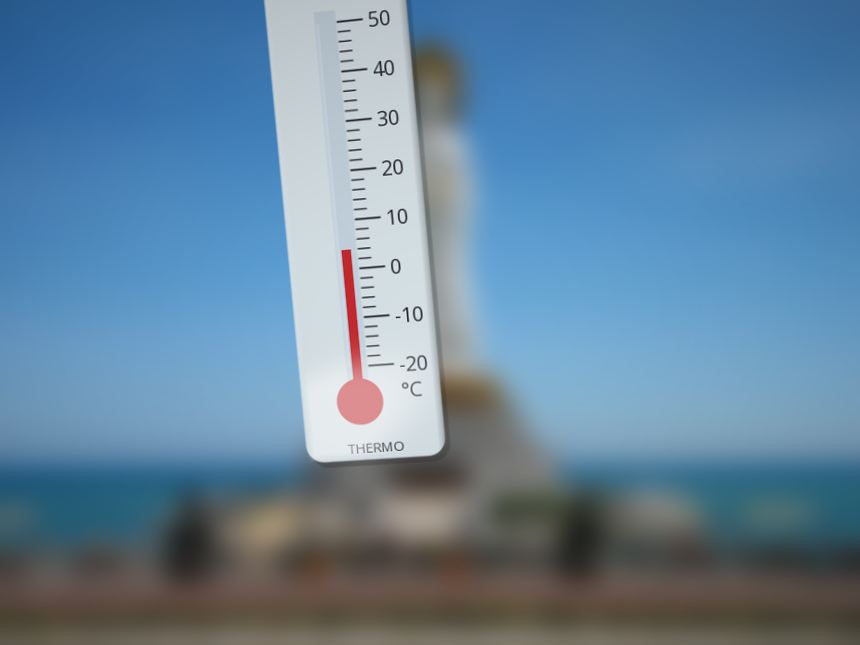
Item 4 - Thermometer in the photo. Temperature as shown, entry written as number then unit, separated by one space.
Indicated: 4 °C
